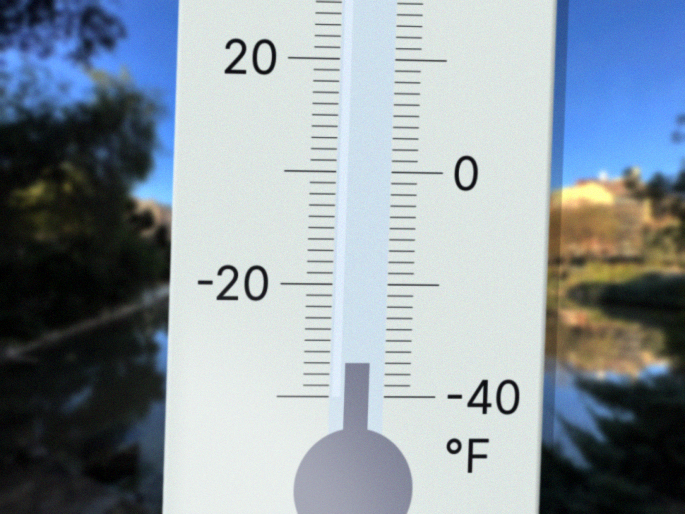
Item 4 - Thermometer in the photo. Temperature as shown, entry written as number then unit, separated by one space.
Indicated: -34 °F
